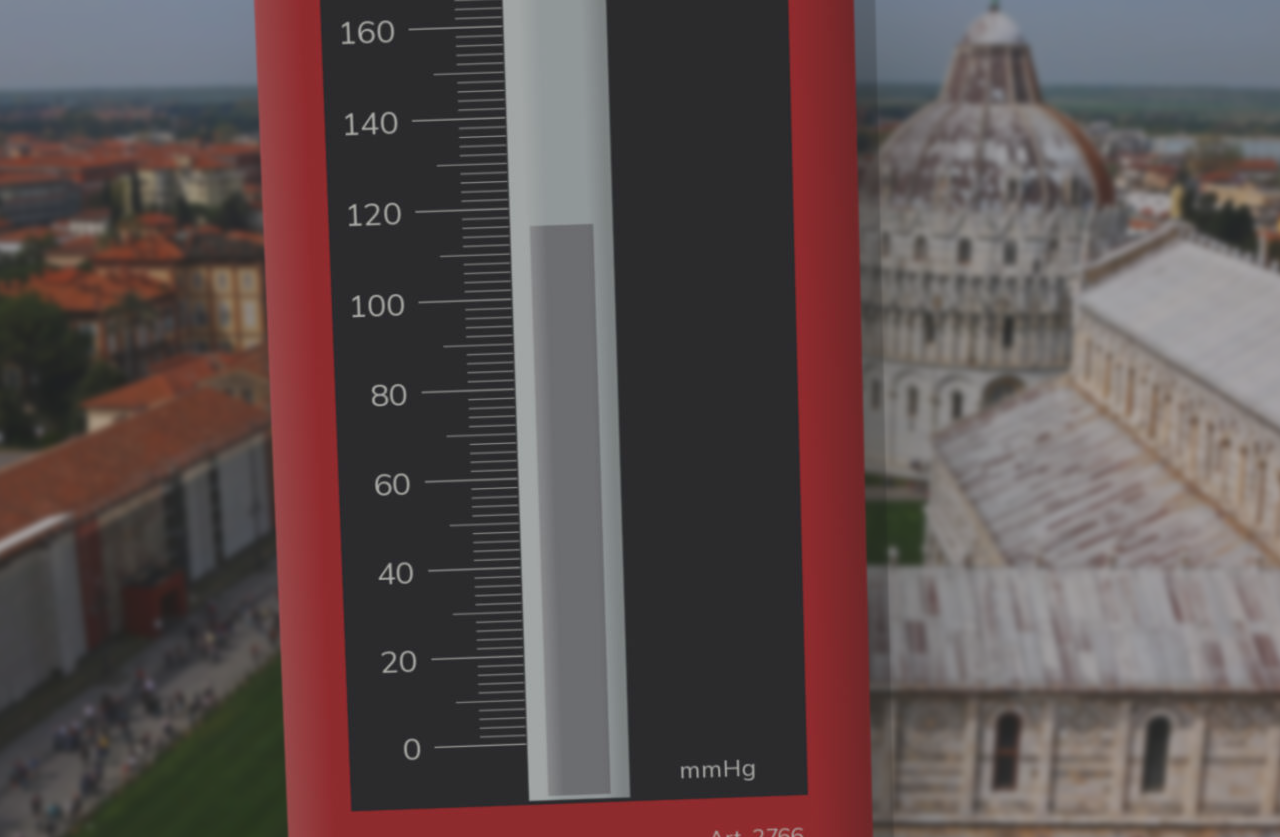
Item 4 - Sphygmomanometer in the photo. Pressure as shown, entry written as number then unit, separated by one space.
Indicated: 116 mmHg
